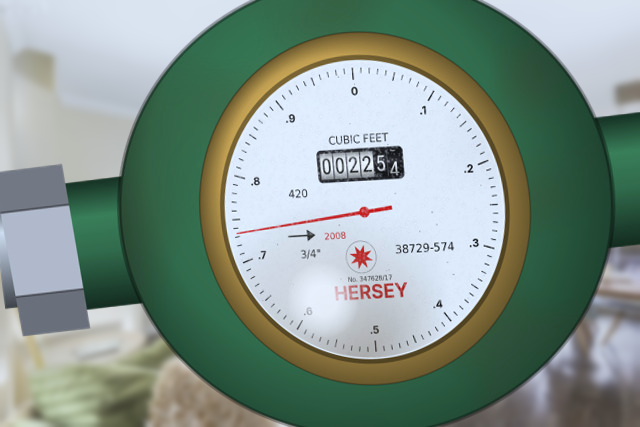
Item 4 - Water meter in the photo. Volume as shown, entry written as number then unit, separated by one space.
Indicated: 2253.73 ft³
